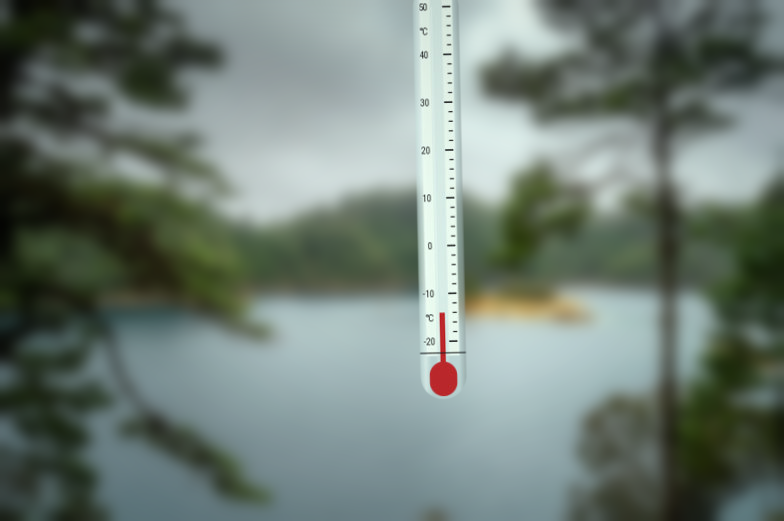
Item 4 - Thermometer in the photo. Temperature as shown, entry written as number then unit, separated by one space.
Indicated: -14 °C
